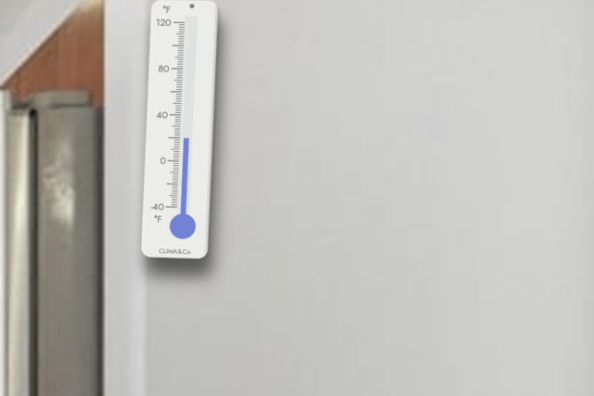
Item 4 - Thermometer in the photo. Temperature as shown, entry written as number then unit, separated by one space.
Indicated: 20 °F
